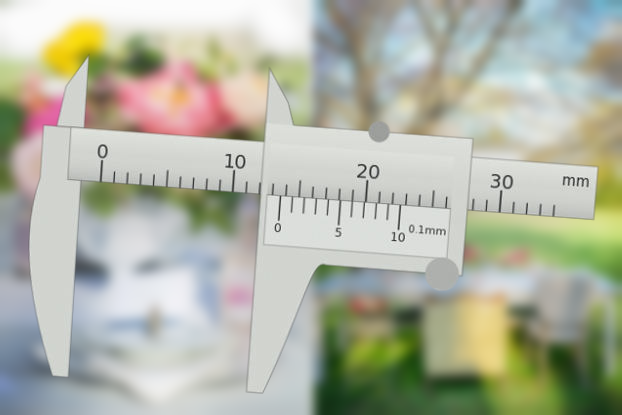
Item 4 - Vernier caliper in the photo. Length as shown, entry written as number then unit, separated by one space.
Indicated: 13.6 mm
